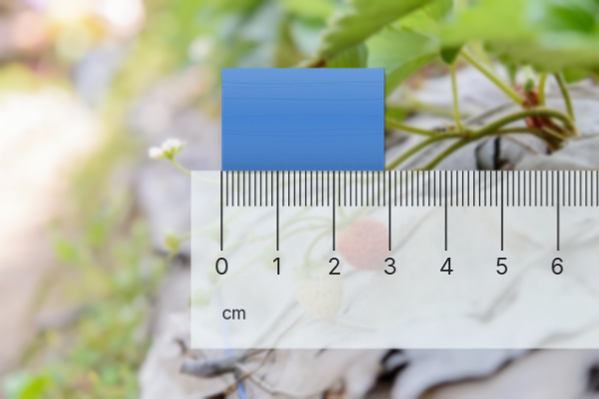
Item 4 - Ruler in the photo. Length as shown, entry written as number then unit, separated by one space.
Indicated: 2.9 cm
